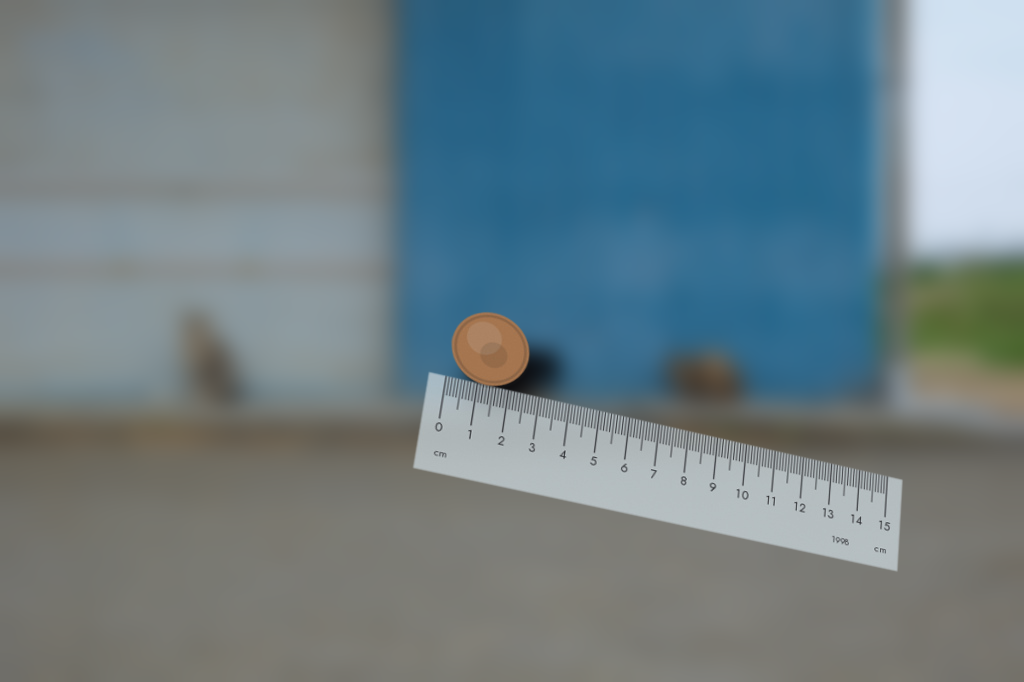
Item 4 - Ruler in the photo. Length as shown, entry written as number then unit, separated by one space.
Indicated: 2.5 cm
